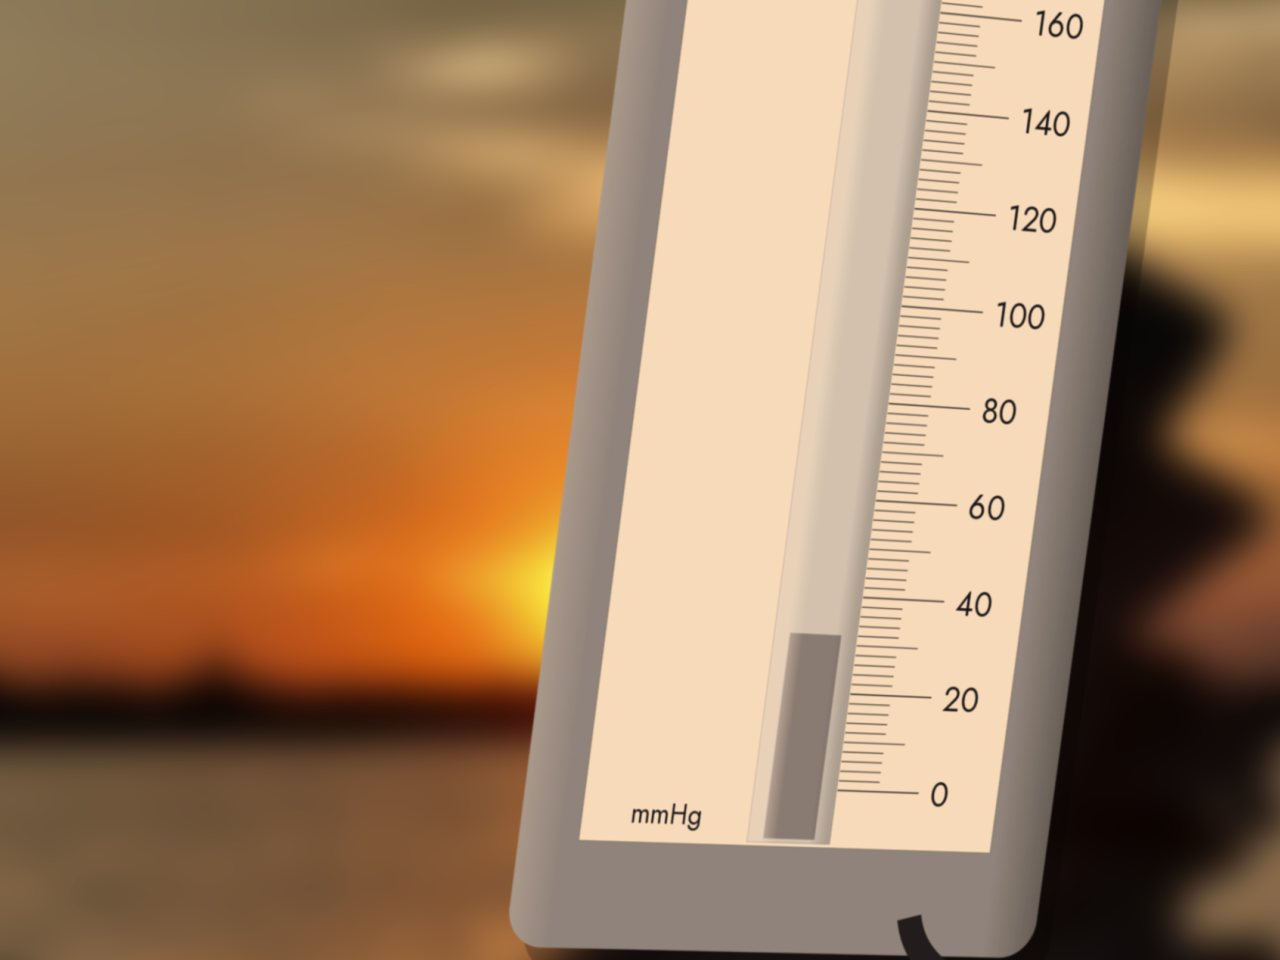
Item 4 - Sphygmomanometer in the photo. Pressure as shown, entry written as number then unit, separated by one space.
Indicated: 32 mmHg
